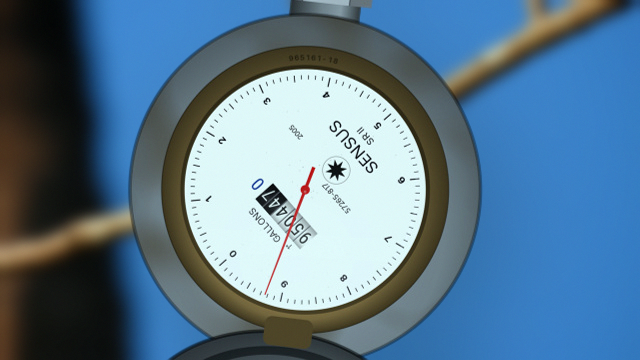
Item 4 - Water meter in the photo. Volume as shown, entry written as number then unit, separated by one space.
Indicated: 9504469.2 gal
